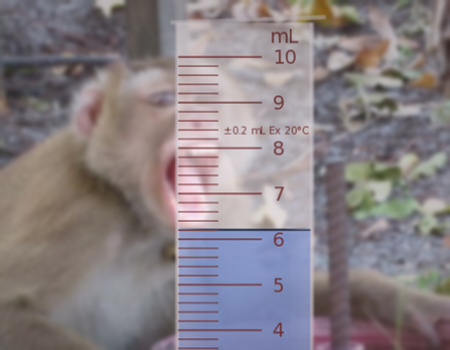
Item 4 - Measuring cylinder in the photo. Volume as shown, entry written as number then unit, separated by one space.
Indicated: 6.2 mL
